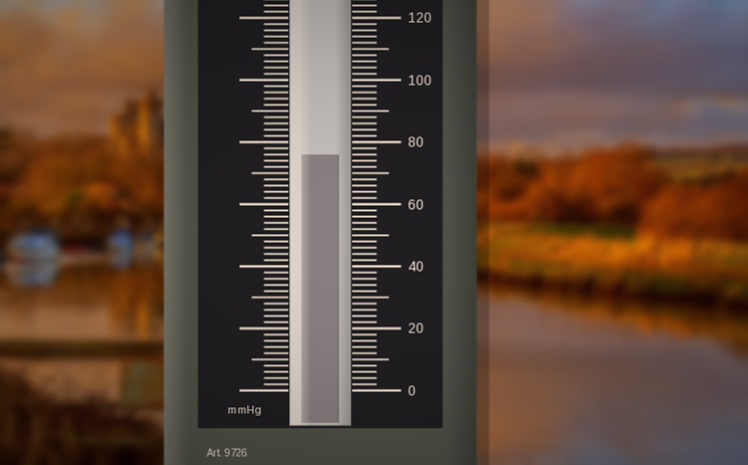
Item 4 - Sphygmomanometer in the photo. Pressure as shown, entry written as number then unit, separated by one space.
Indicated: 76 mmHg
